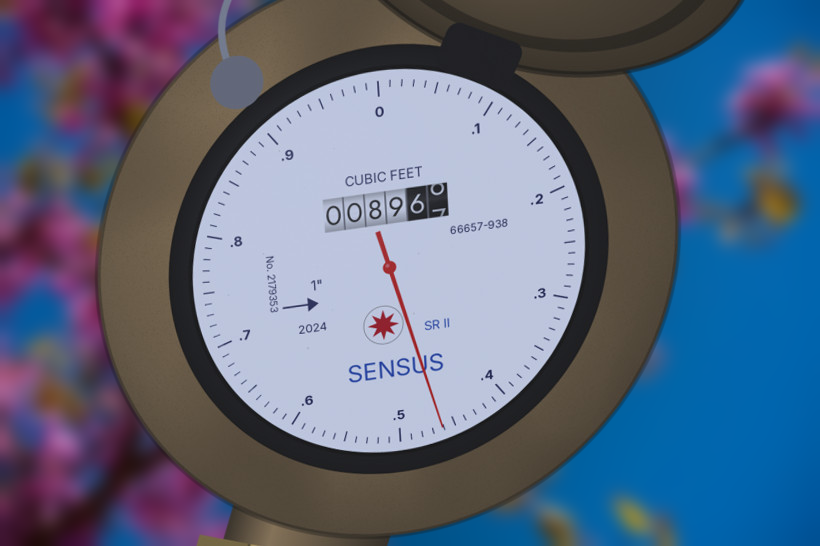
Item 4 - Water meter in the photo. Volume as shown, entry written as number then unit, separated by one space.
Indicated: 8966.46 ft³
